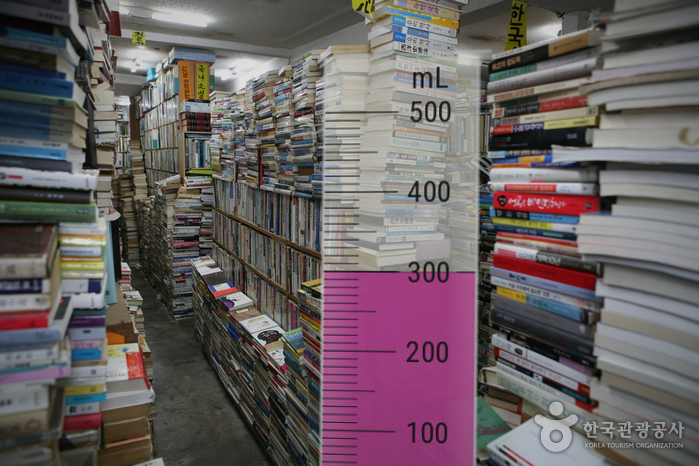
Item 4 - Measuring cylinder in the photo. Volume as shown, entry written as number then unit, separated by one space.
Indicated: 300 mL
